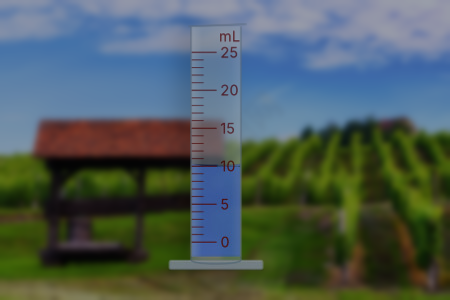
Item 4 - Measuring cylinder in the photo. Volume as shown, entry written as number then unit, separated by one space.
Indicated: 10 mL
